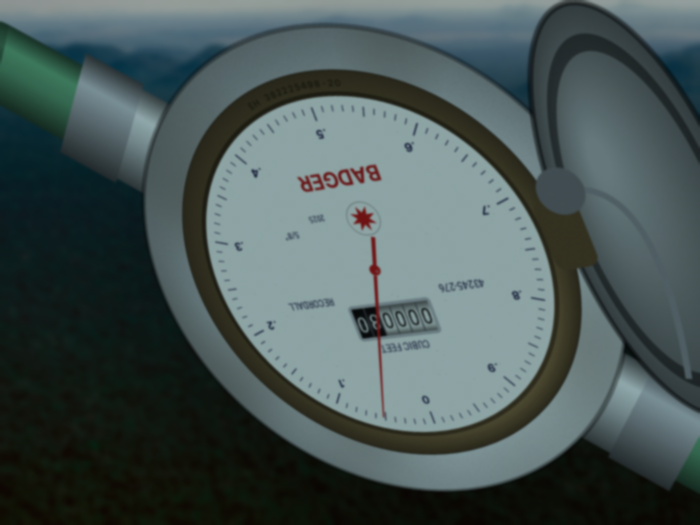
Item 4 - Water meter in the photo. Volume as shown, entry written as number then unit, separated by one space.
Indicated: 80.05 ft³
